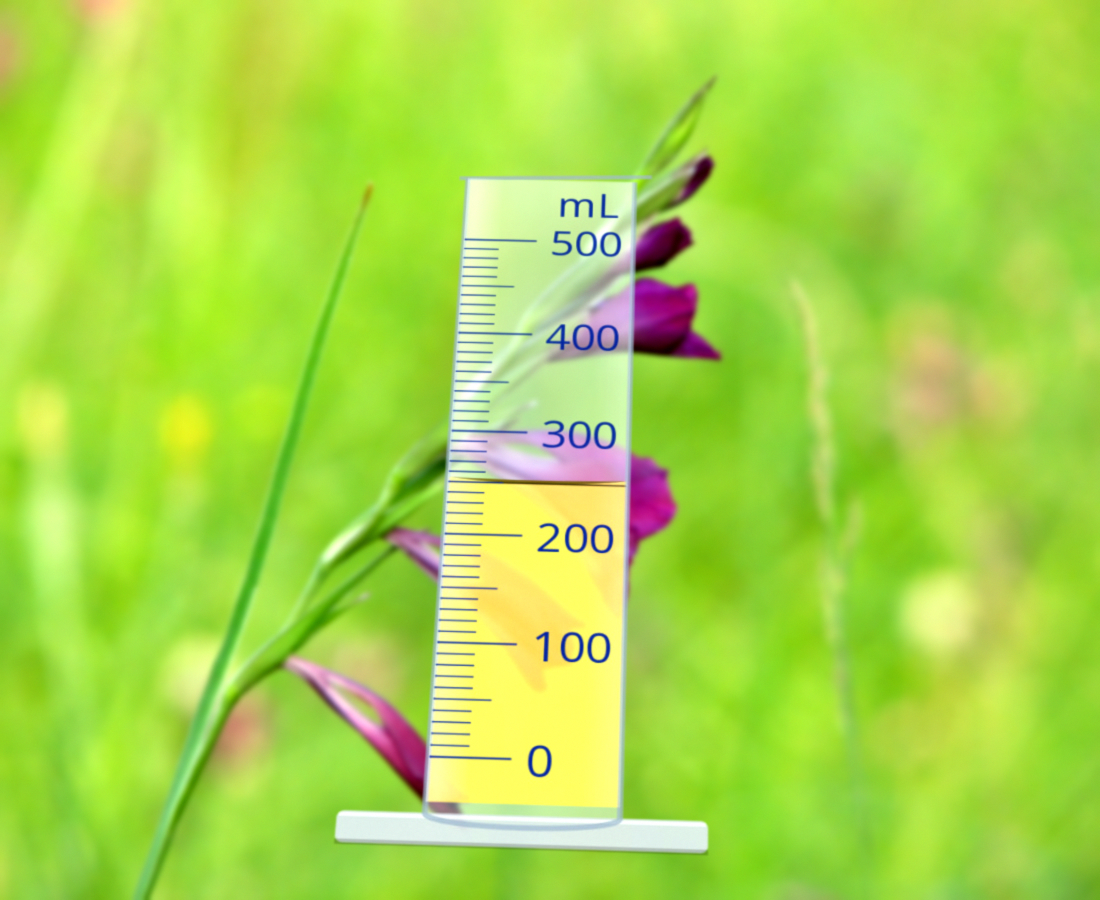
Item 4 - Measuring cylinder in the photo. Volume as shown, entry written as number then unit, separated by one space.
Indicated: 250 mL
